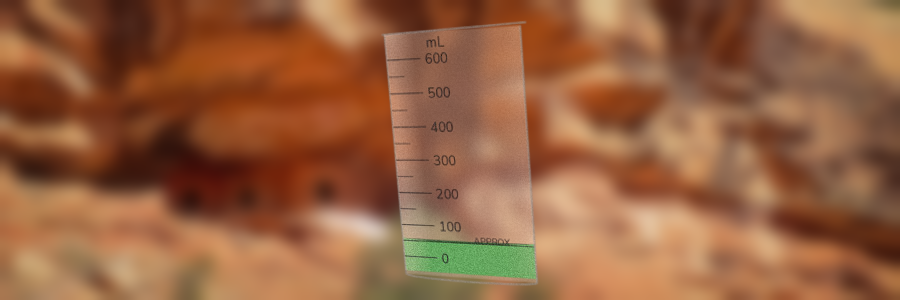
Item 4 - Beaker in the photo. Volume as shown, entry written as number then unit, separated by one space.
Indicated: 50 mL
